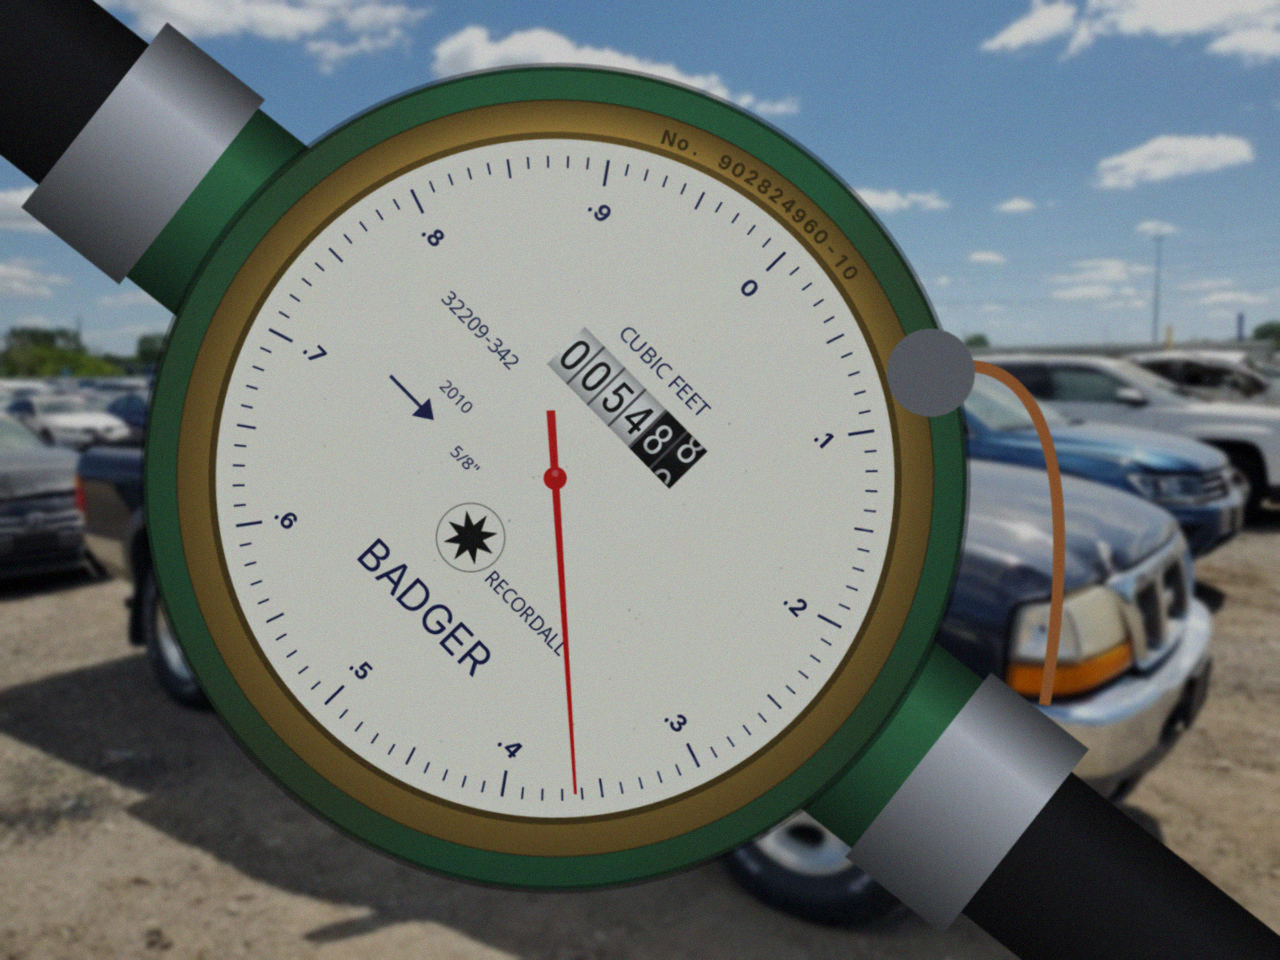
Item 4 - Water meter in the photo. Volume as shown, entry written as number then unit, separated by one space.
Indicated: 5488.36 ft³
